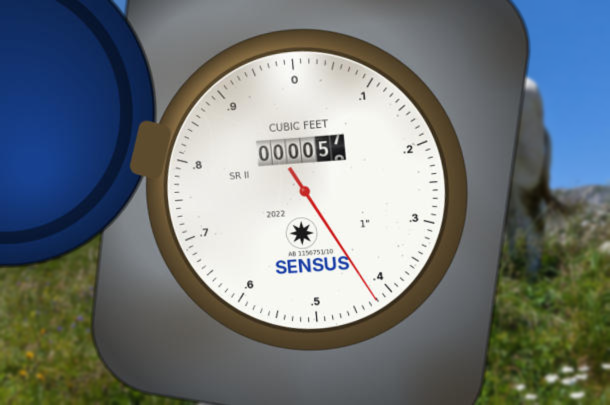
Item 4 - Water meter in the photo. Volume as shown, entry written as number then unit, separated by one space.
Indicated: 57.42 ft³
